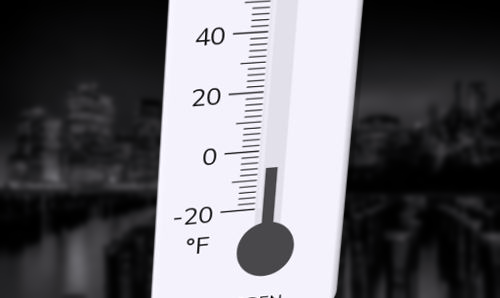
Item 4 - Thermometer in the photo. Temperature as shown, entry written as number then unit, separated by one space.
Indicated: -6 °F
